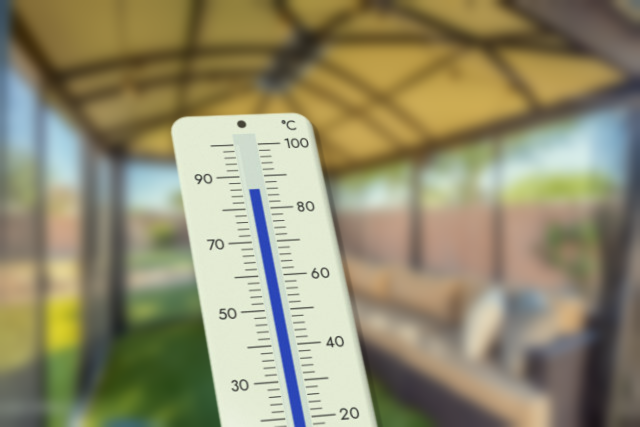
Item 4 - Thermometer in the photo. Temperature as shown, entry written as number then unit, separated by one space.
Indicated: 86 °C
